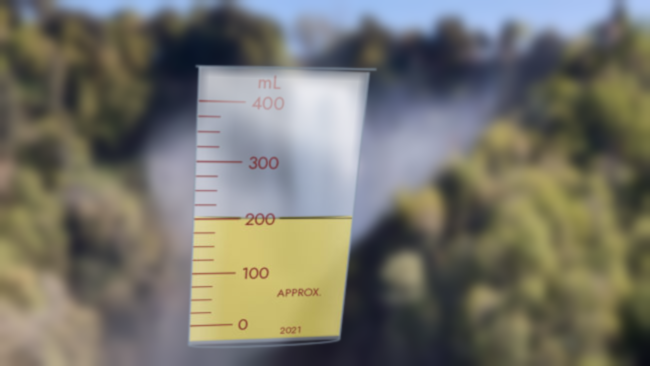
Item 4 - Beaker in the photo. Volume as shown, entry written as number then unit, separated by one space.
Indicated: 200 mL
